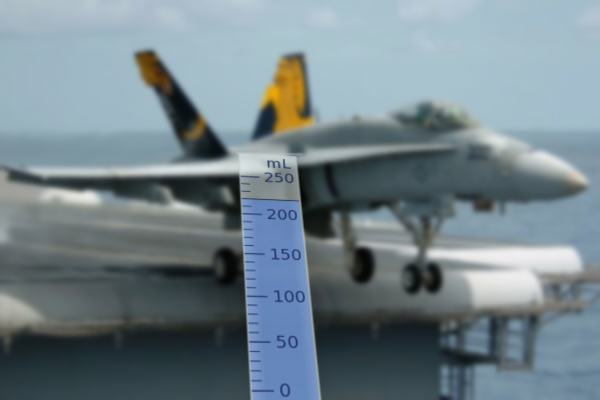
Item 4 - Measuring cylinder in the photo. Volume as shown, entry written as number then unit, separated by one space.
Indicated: 220 mL
